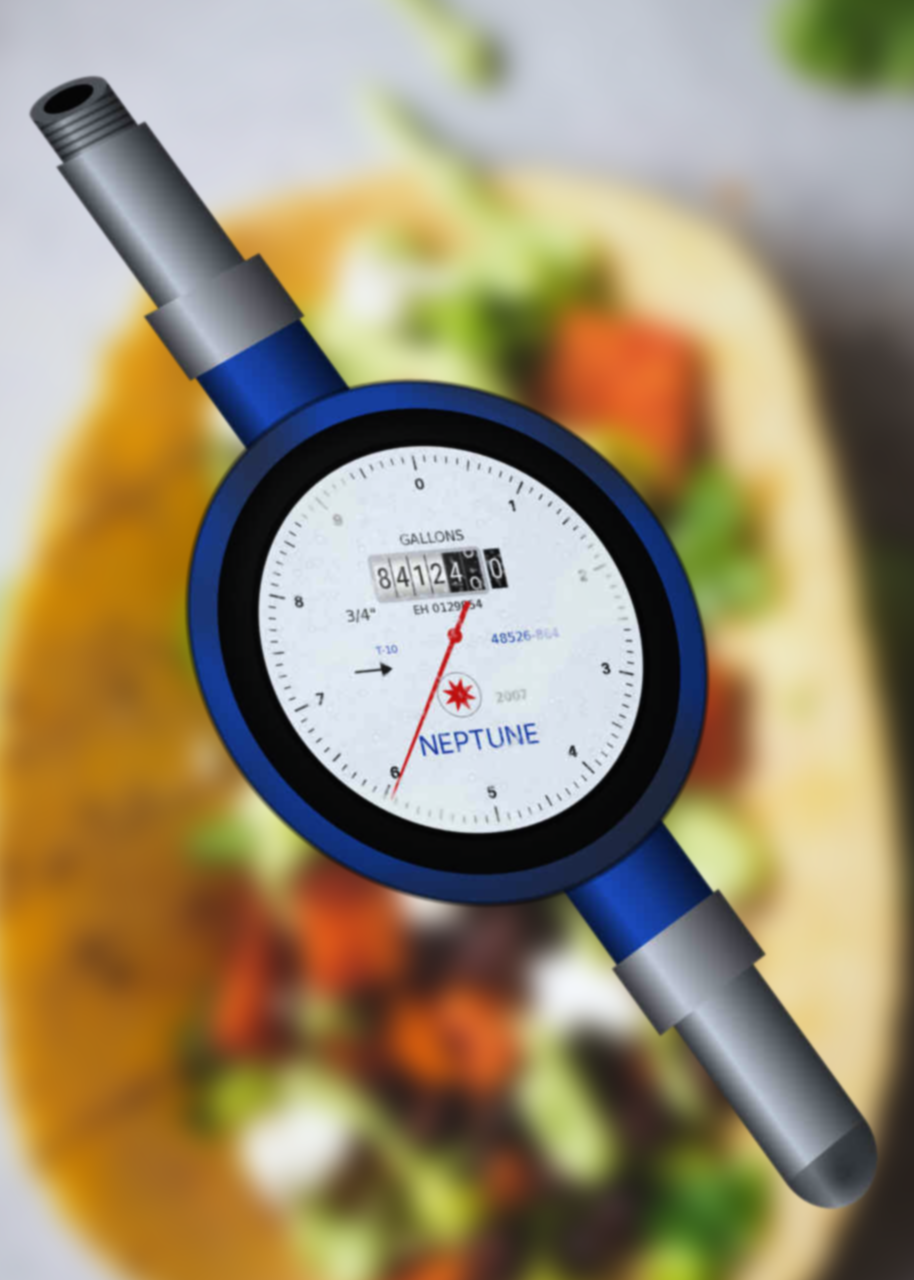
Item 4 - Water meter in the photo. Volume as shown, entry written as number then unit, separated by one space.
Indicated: 8412485.9 gal
